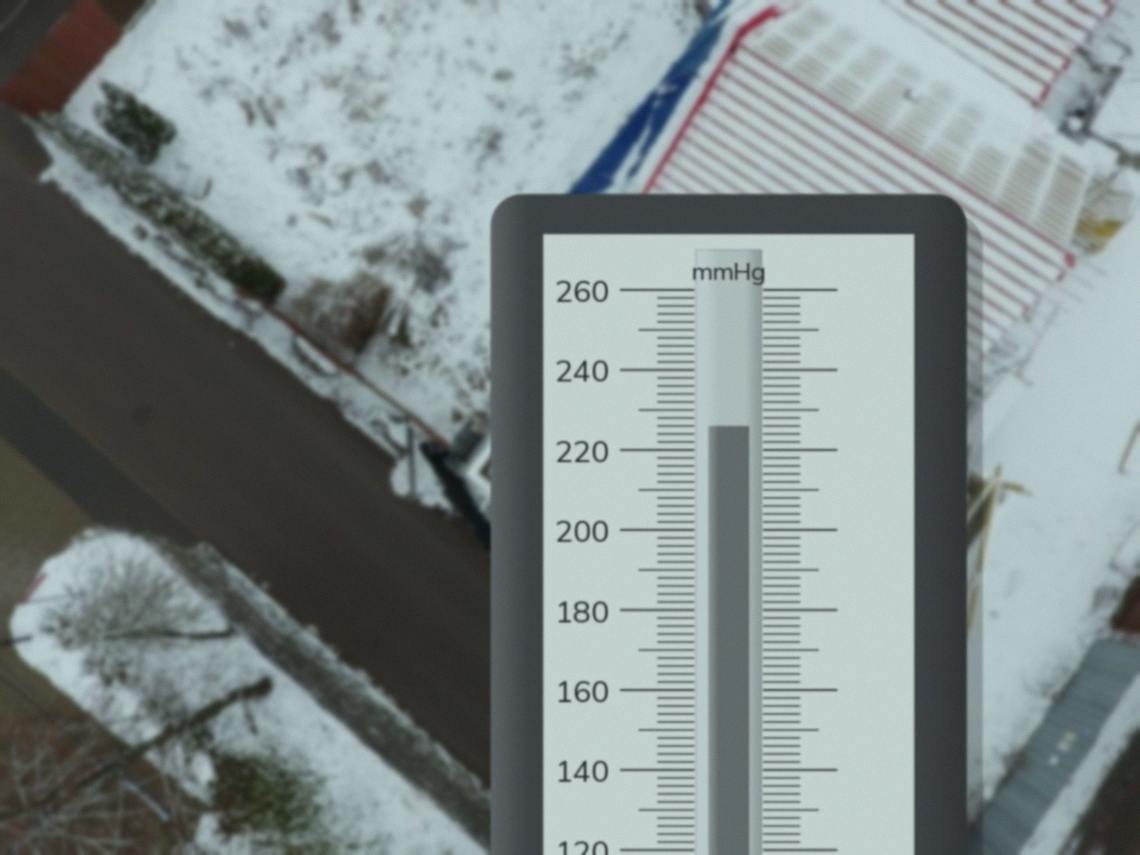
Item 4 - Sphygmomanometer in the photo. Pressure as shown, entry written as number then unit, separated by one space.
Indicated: 226 mmHg
